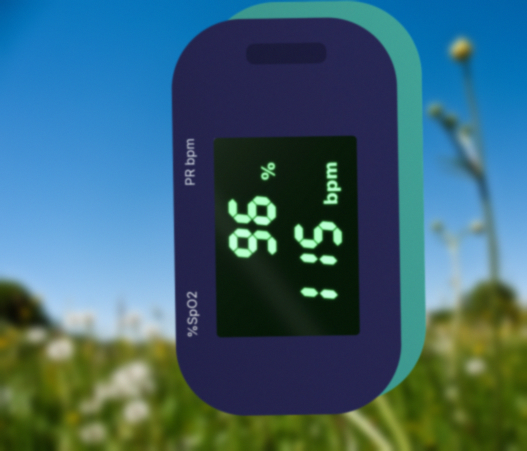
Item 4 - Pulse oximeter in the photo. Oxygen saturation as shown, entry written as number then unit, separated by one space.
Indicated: 96 %
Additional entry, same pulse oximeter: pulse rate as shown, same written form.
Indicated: 115 bpm
